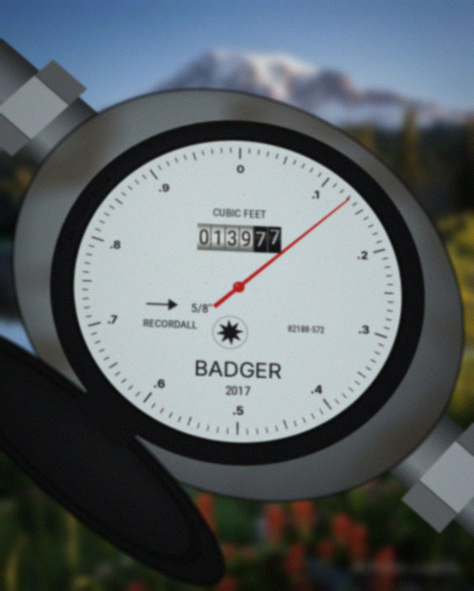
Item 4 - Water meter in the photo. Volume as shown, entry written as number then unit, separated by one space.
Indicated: 13977.13 ft³
